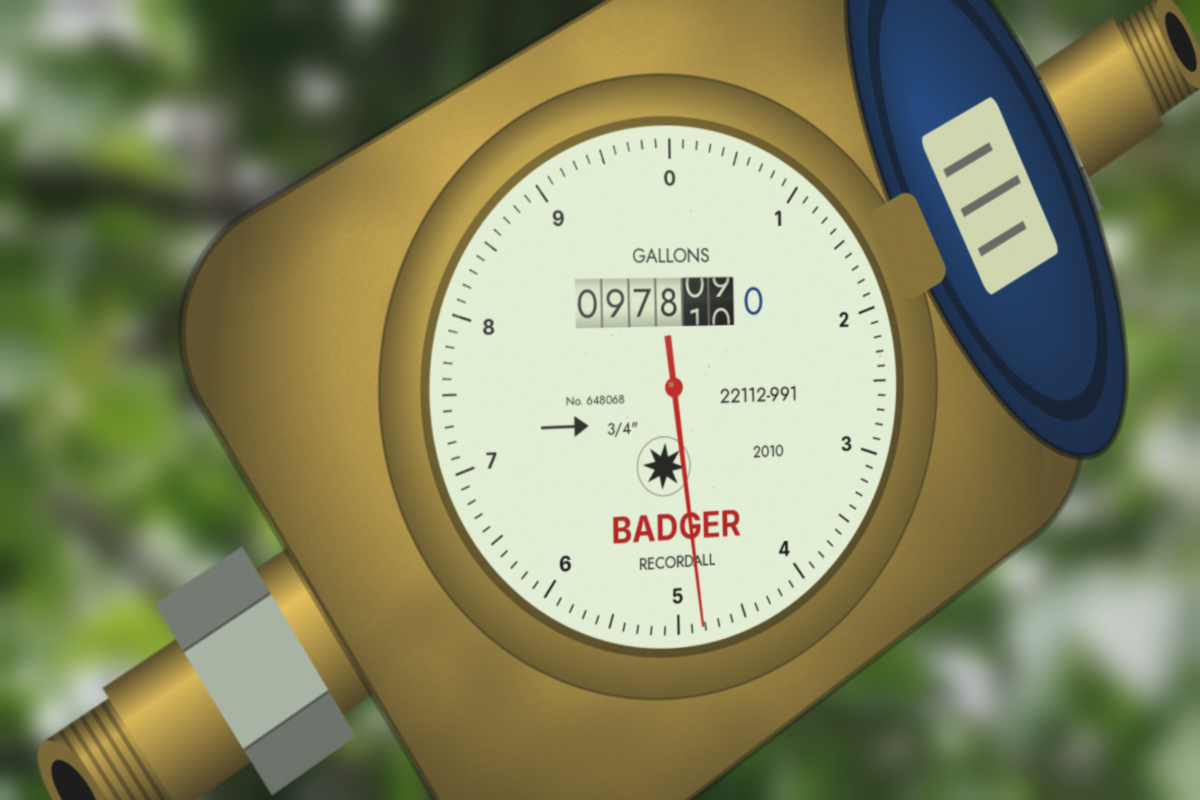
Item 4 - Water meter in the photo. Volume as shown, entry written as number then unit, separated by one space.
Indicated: 978094.8 gal
